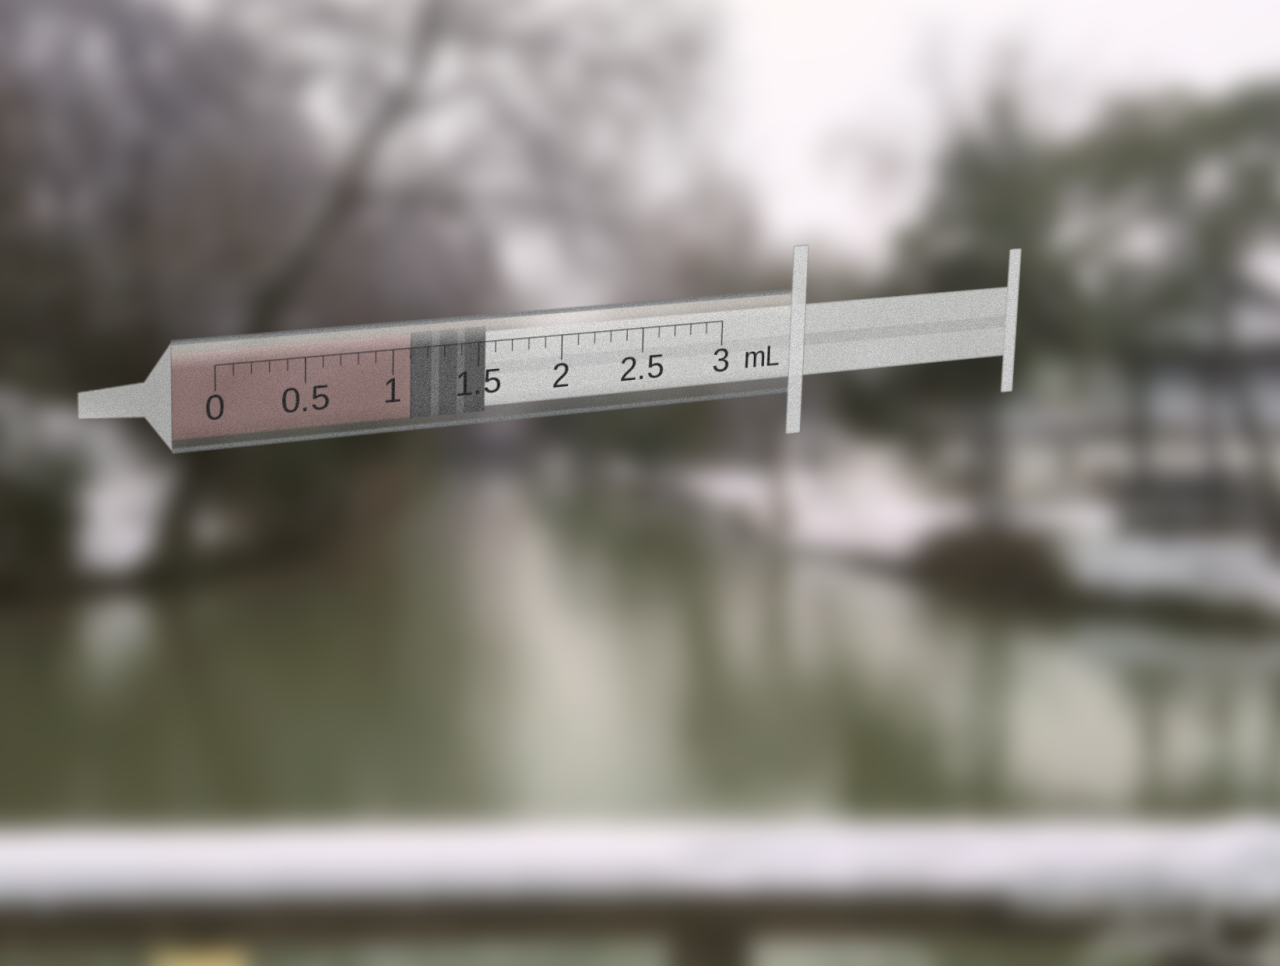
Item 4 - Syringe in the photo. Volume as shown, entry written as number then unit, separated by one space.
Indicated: 1.1 mL
